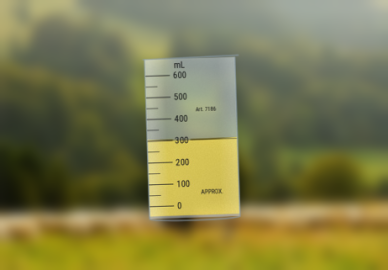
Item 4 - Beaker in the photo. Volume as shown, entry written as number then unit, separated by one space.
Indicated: 300 mL
